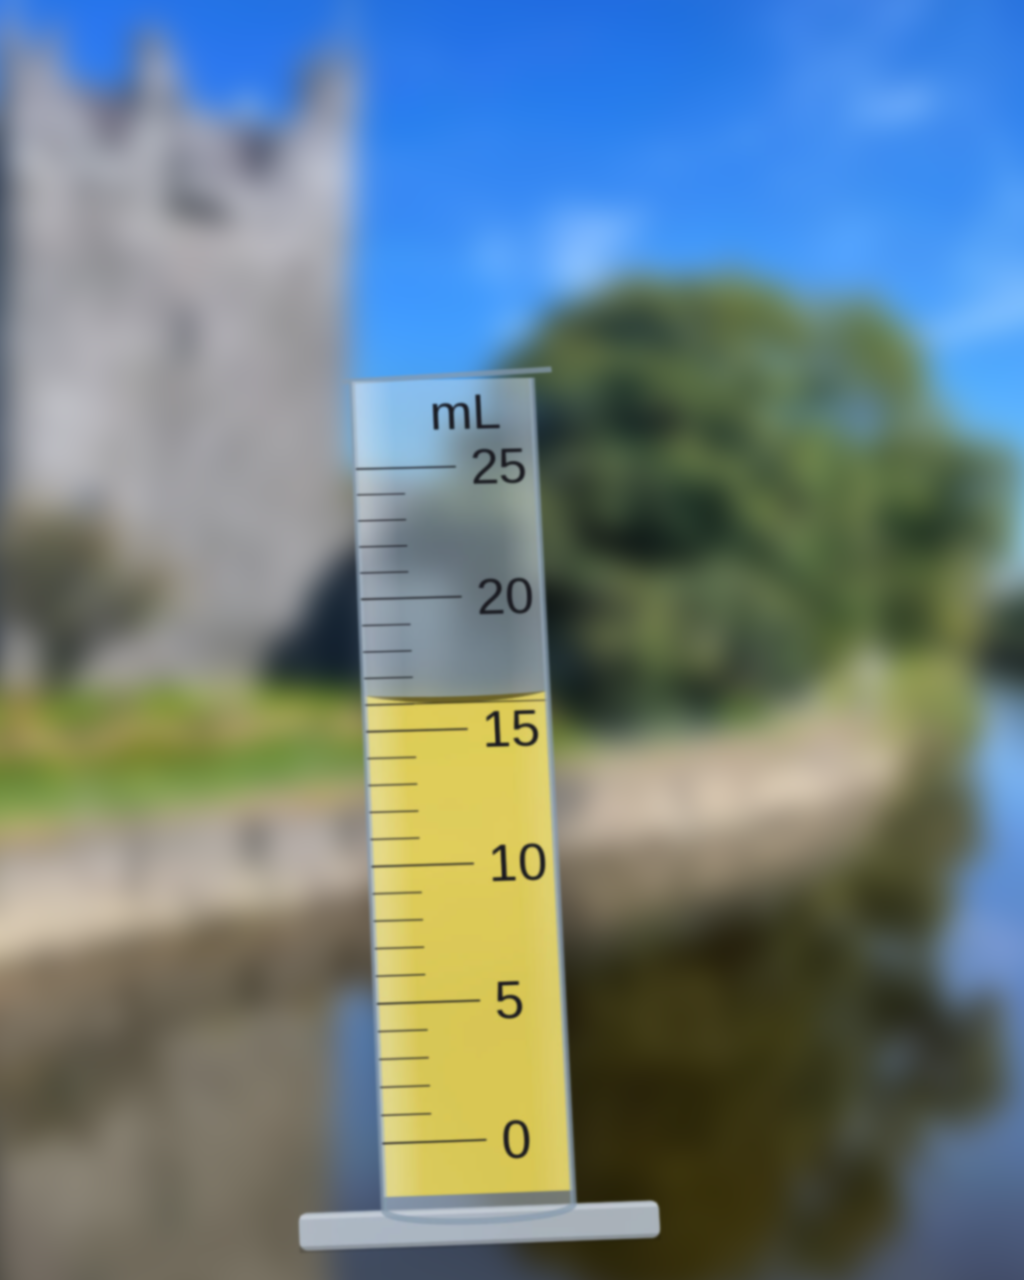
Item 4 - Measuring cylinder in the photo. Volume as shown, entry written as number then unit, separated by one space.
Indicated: 16 mL
